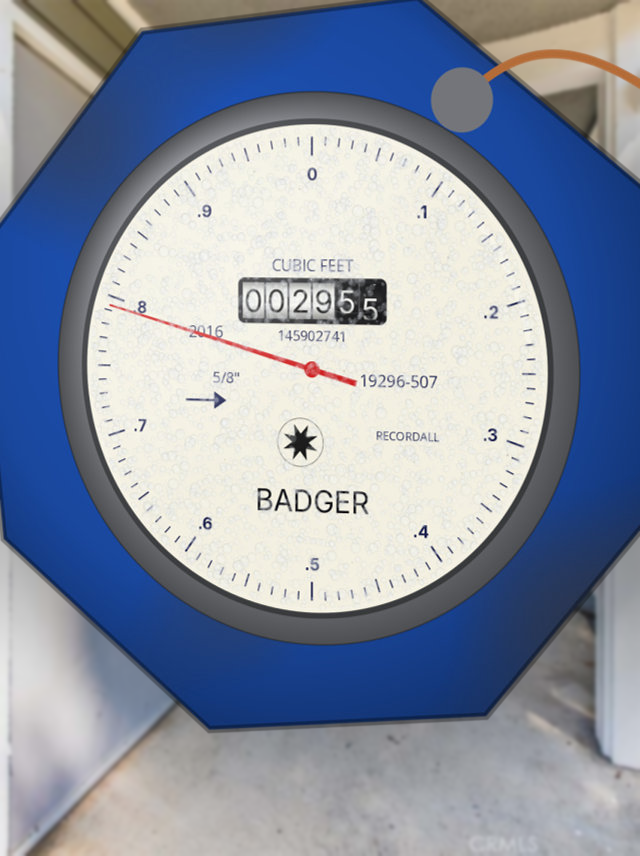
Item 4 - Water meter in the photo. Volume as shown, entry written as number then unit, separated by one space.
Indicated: 2954.79 ft³
